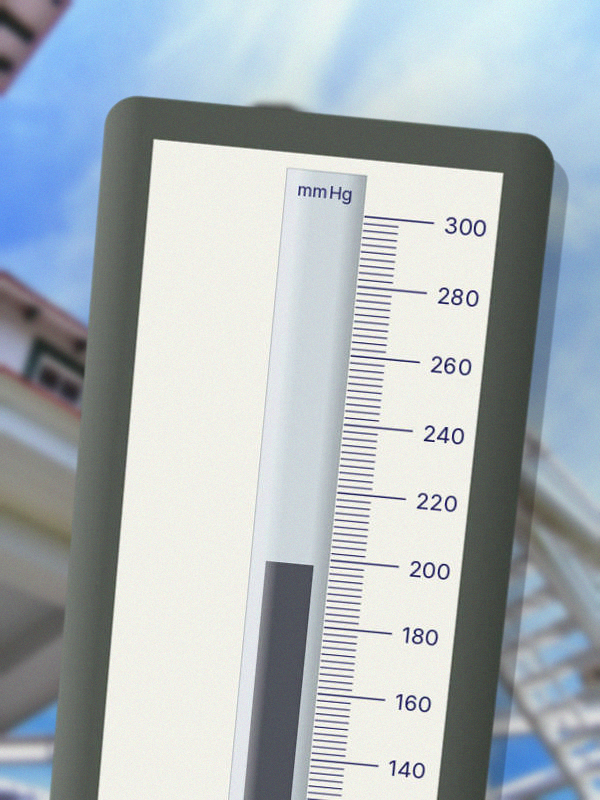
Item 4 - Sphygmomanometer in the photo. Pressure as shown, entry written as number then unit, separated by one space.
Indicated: 198 mmHg
